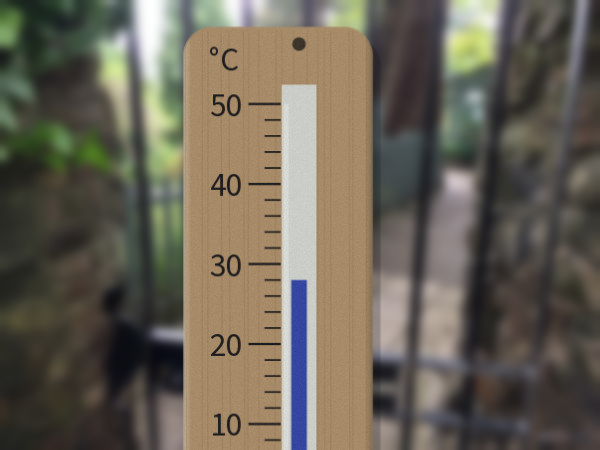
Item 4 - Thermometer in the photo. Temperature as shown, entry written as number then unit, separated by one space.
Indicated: 28 °C
